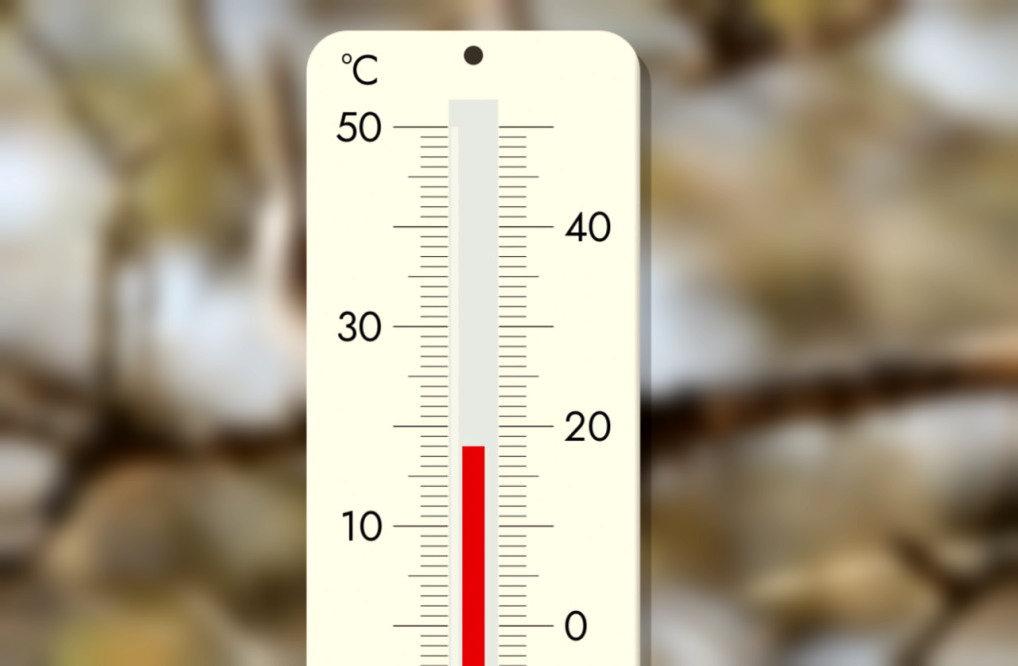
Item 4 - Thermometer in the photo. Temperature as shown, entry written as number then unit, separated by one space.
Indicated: 18 °C
